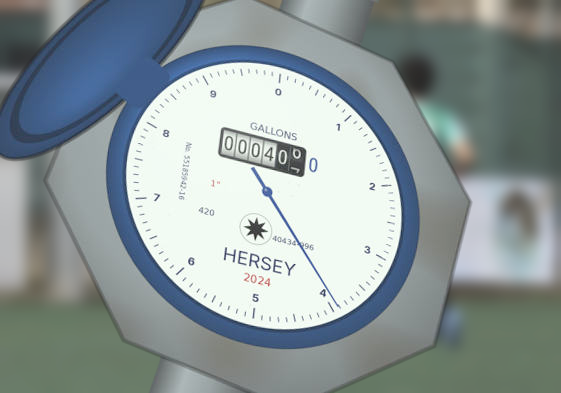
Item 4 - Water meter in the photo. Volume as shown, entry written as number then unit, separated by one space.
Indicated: 4063.9 gal
